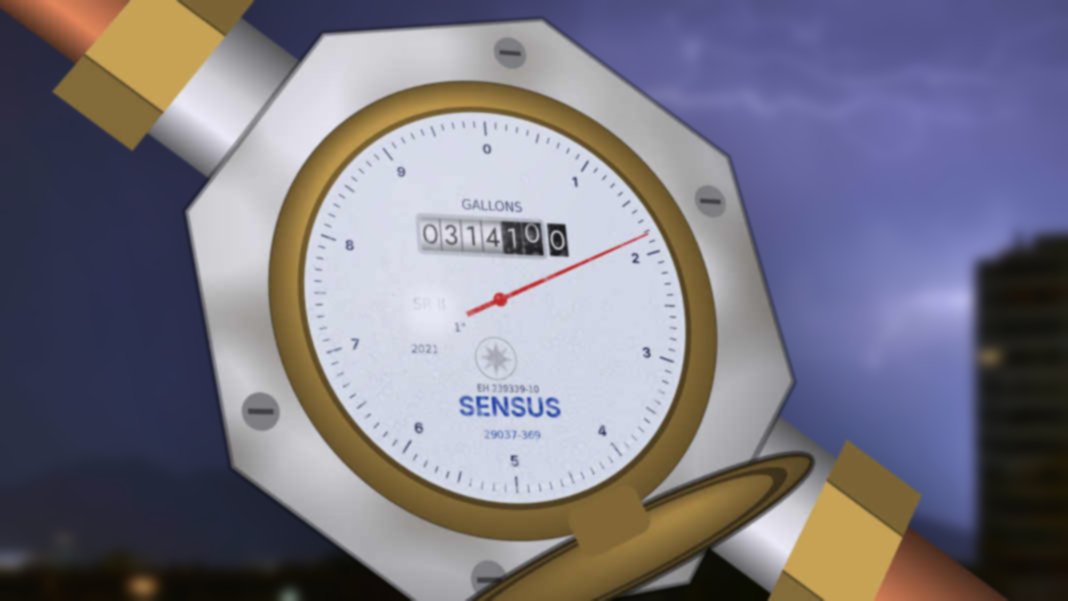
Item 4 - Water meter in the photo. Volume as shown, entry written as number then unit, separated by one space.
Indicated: 314101.8 gal
